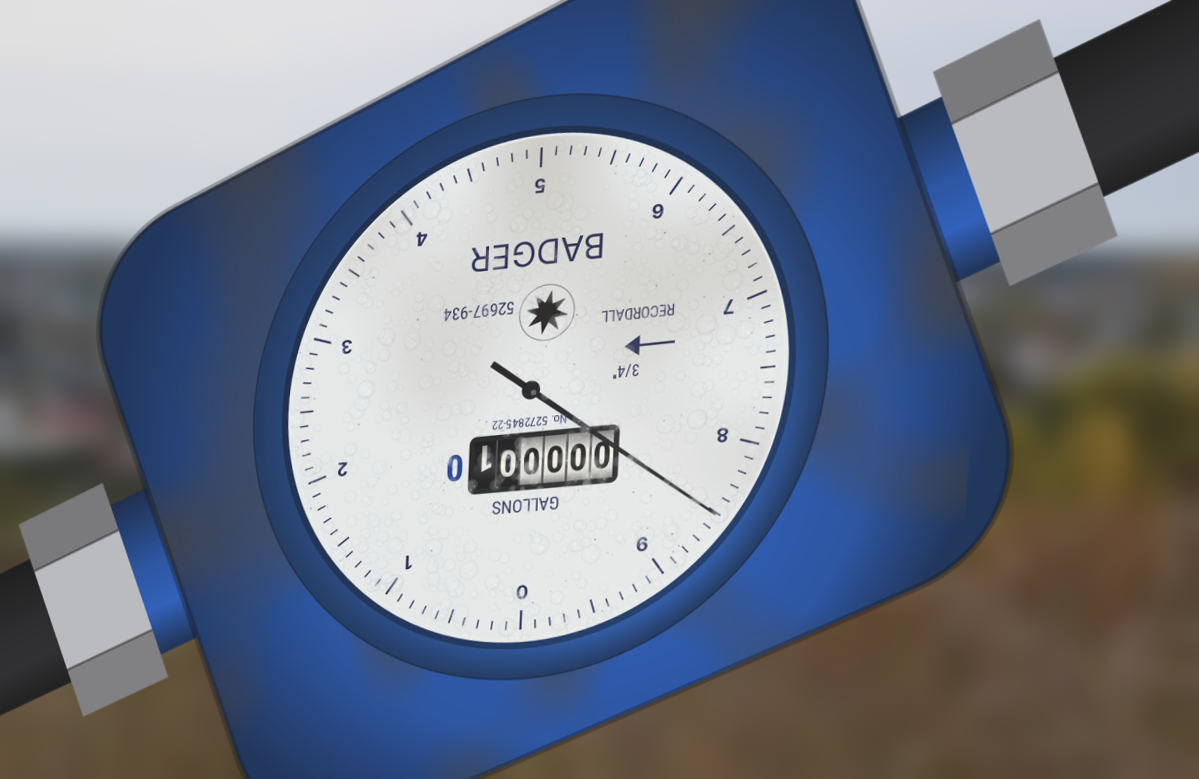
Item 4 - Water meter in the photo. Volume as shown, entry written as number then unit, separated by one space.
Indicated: 8.5 gal
